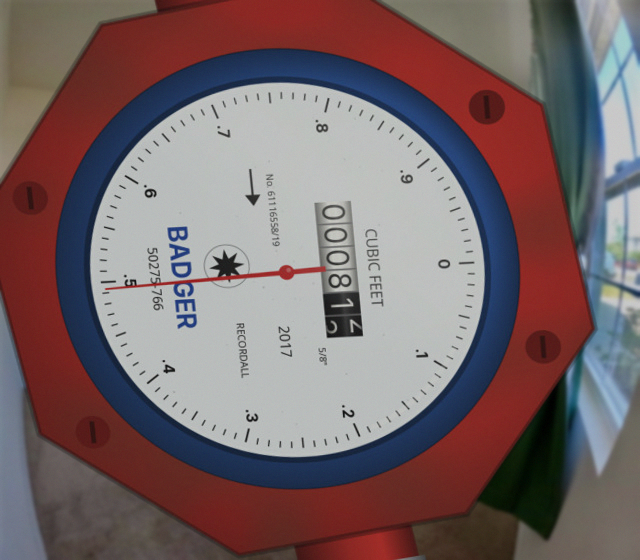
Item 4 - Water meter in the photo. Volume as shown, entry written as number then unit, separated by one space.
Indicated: 812.49 ft³
